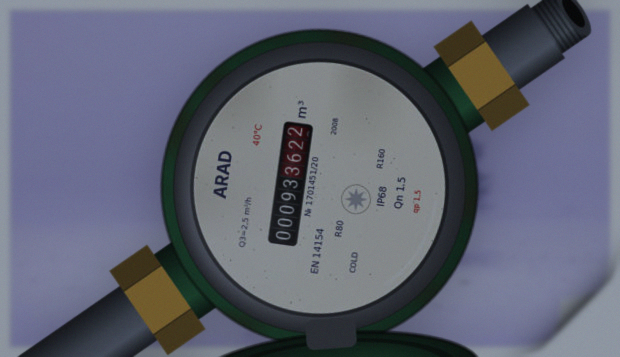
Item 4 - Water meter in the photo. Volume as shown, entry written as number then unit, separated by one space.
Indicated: 93.3622 m³
